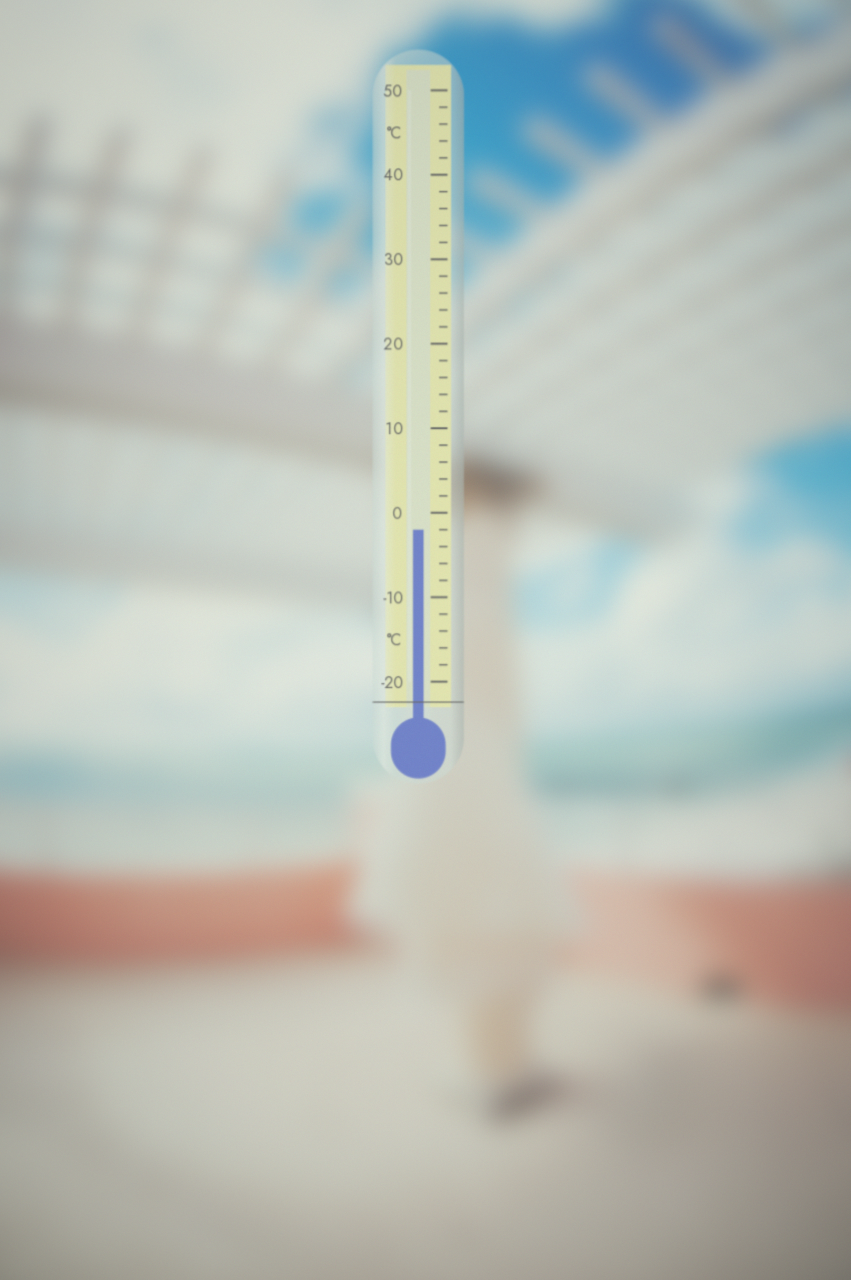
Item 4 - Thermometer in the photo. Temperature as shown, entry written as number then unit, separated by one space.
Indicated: -2 °C
